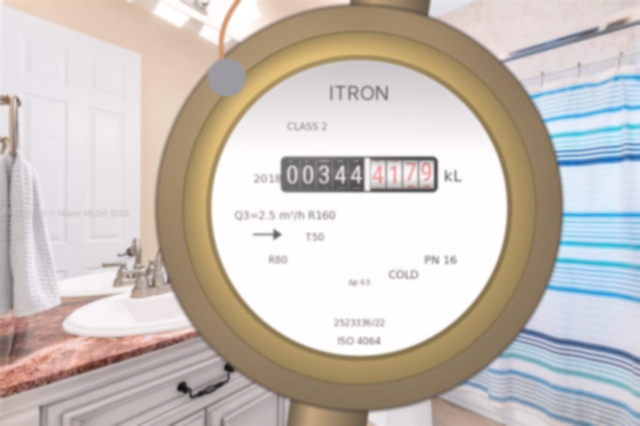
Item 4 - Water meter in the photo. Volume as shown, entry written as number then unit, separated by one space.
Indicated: 344.4179 kL
